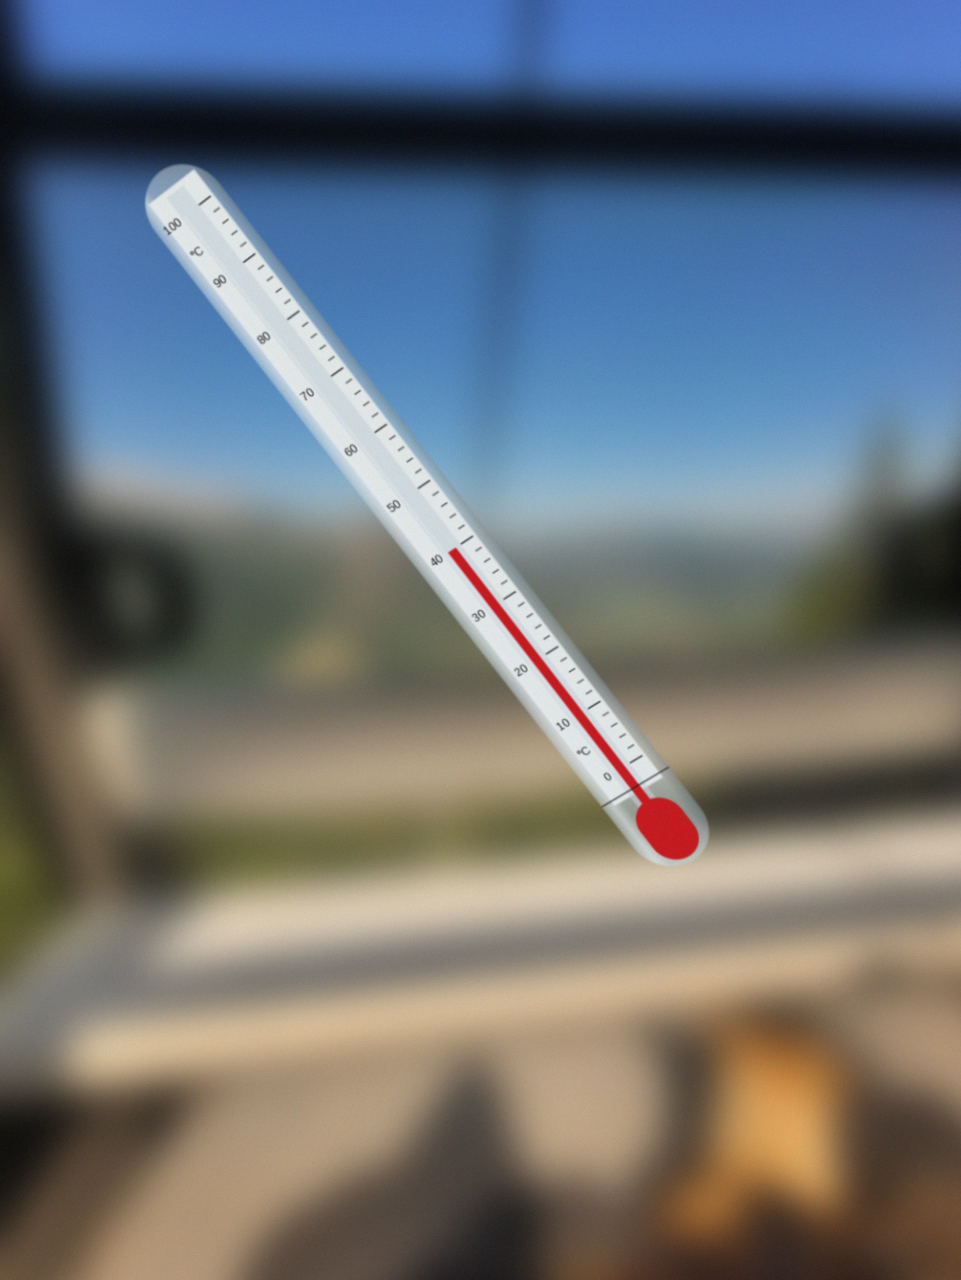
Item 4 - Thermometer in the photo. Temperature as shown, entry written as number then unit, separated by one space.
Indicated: 40 °C
